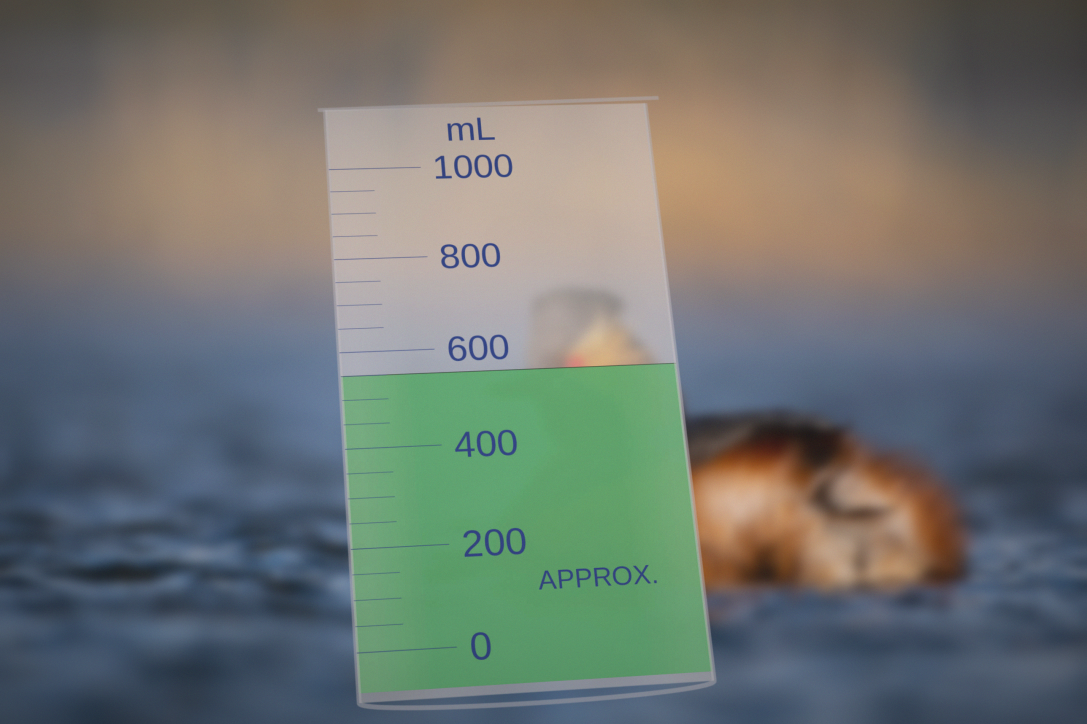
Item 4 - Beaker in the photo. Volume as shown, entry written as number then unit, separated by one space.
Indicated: 550 mL
